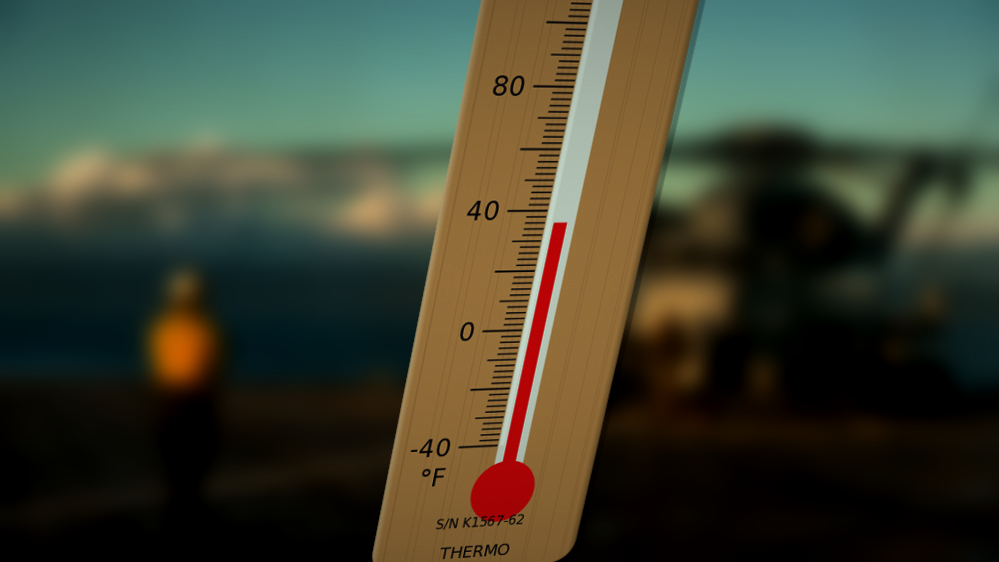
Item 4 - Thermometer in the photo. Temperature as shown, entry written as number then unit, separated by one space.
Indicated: 36 °F
